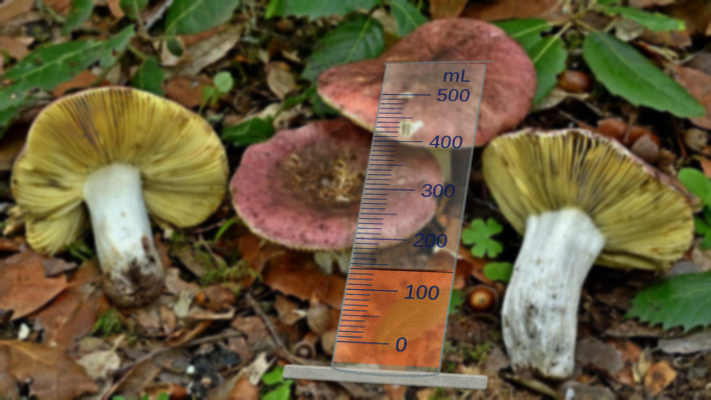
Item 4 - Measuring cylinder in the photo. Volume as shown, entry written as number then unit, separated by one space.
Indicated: 140 mL
